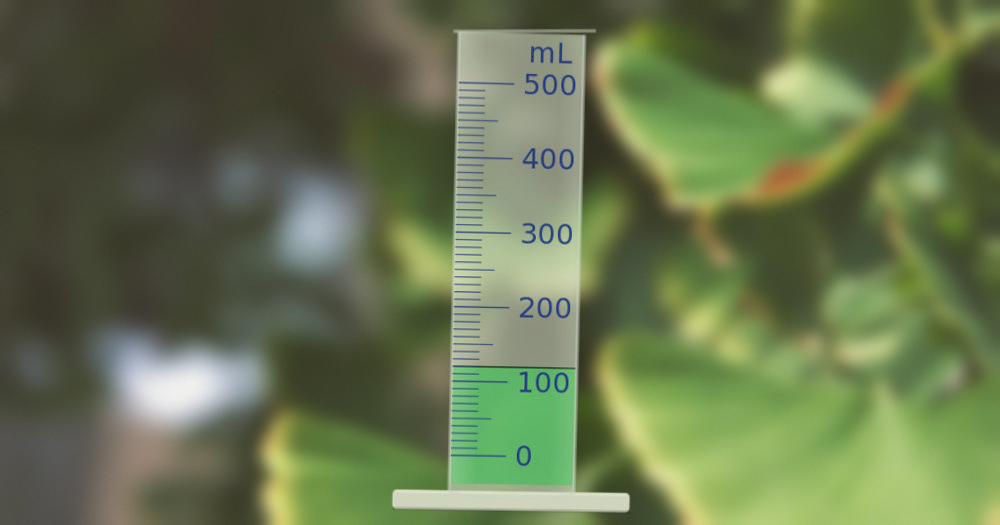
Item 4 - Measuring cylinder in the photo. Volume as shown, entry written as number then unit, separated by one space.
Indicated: 120 mL
